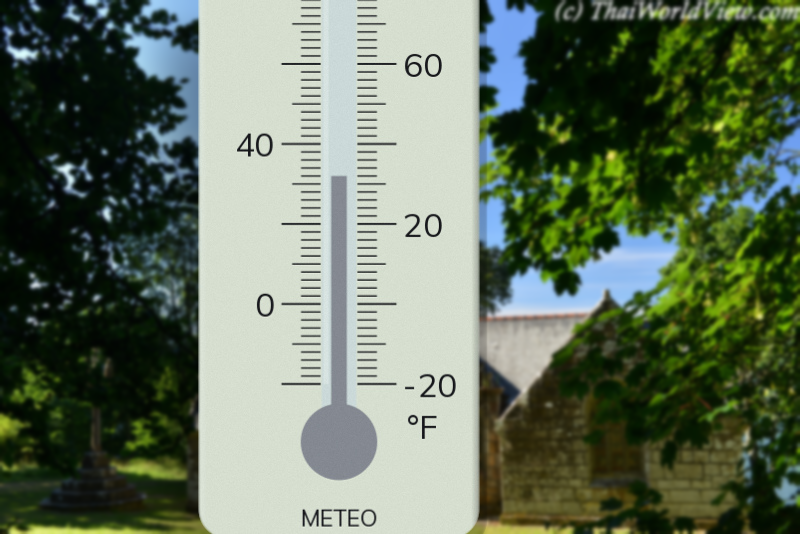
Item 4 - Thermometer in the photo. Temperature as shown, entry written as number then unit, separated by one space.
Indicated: 32 °F
